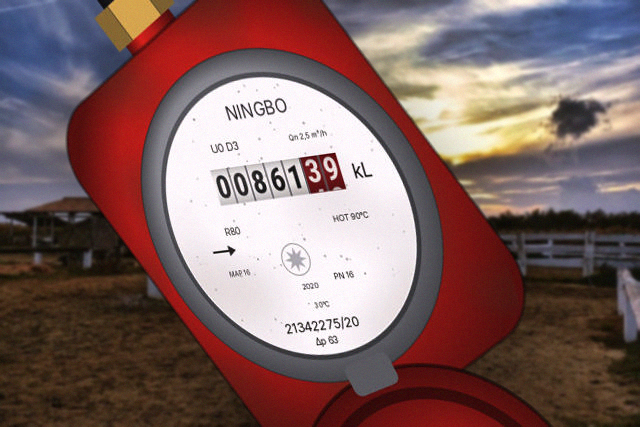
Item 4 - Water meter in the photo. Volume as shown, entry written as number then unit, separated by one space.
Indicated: 861.39 kL
